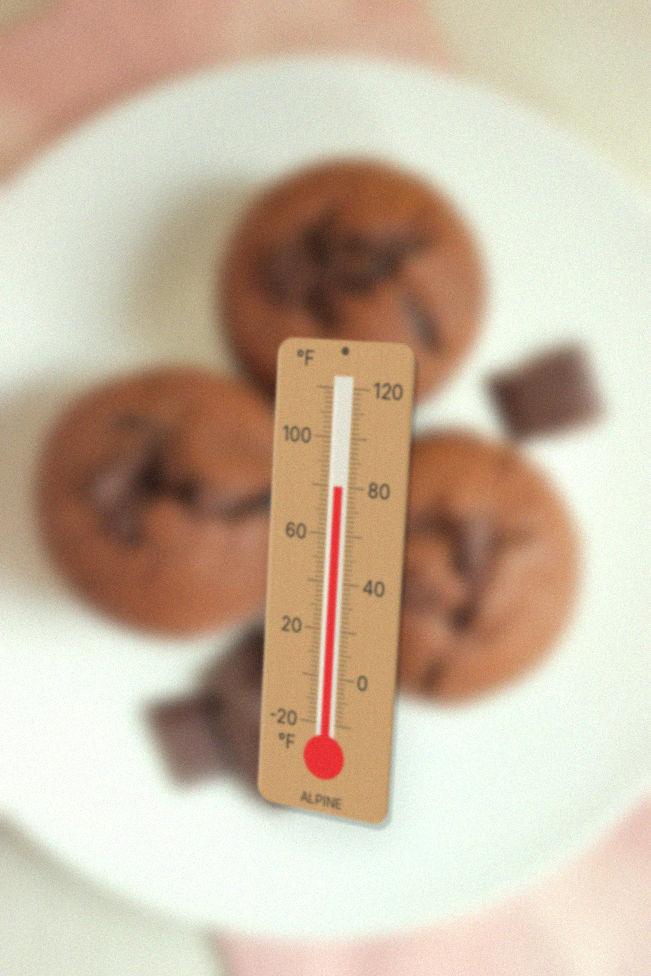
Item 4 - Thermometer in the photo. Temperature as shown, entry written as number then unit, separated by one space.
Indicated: 80 °F
